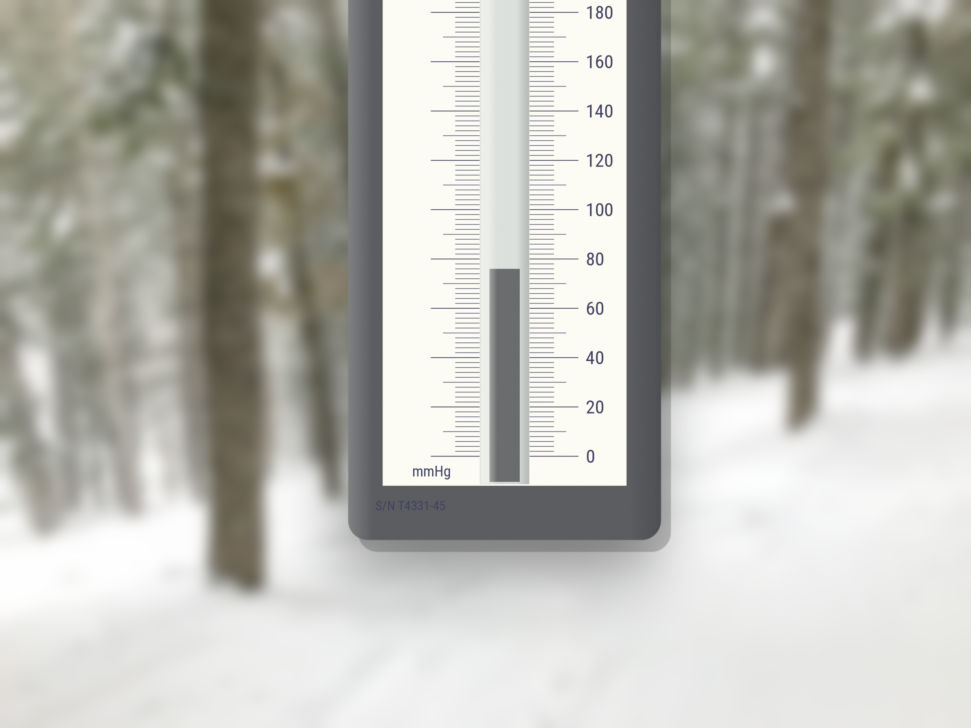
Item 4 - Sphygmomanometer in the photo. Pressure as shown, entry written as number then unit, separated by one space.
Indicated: 76 mmHg
